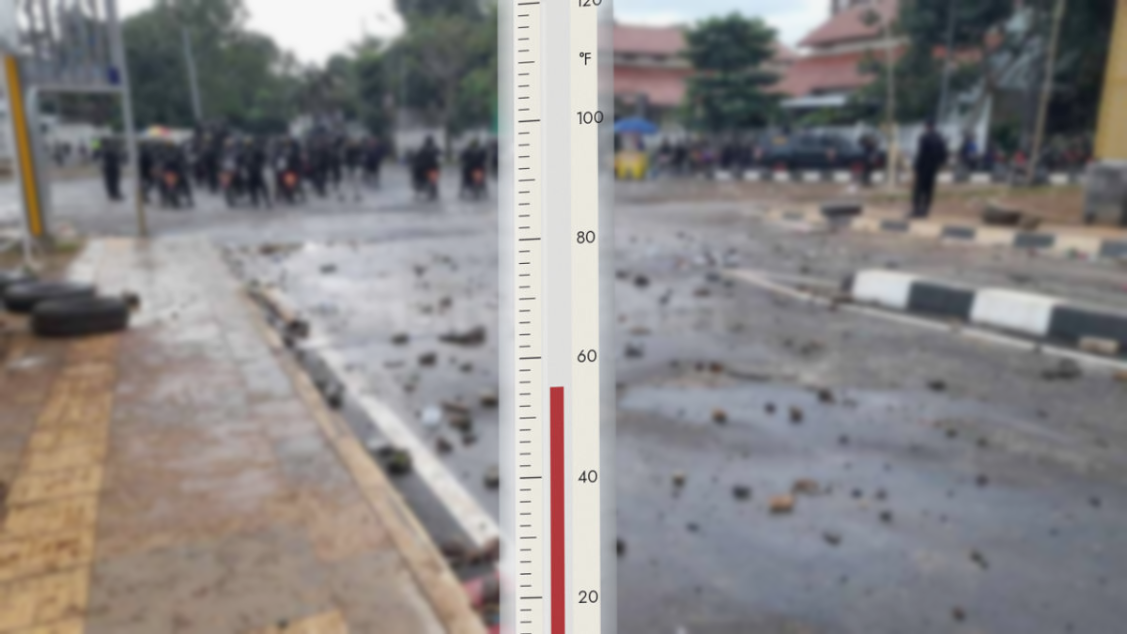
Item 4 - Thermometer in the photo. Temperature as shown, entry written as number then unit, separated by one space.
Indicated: 55 °F
